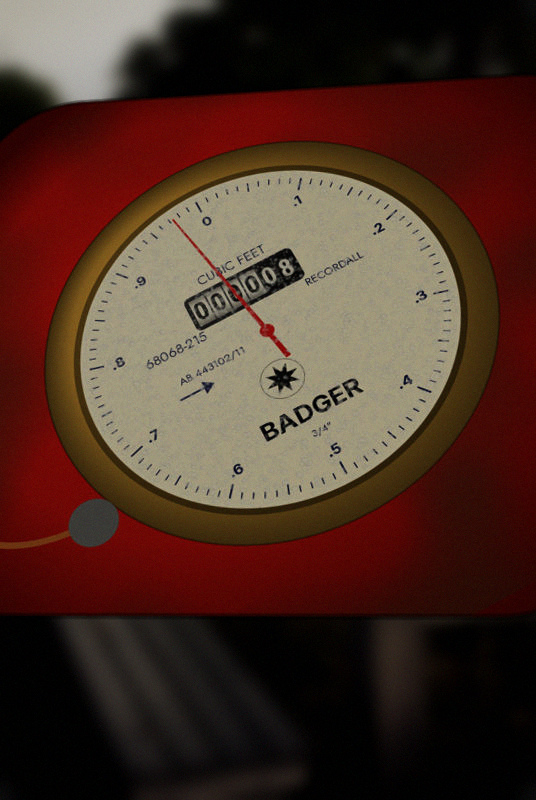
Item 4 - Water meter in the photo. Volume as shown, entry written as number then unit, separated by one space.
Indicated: 7.97 ft³
